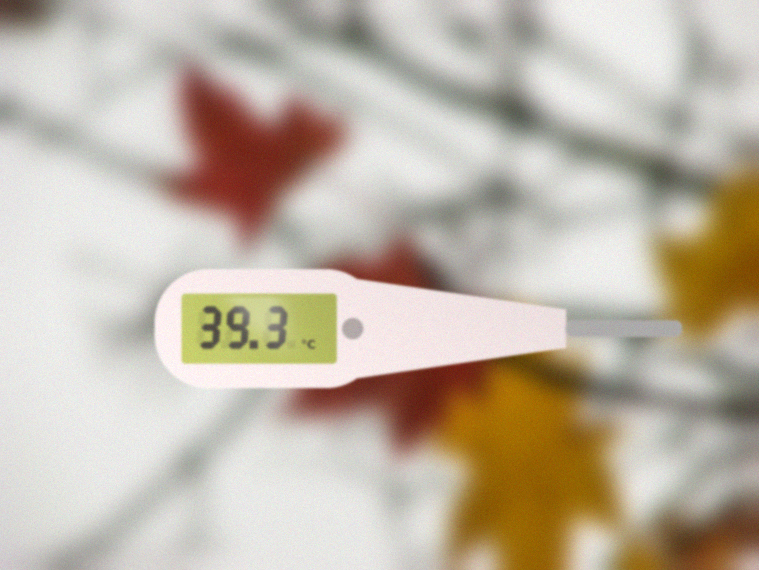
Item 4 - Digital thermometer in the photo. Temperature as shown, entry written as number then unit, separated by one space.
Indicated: 39.3 °C
